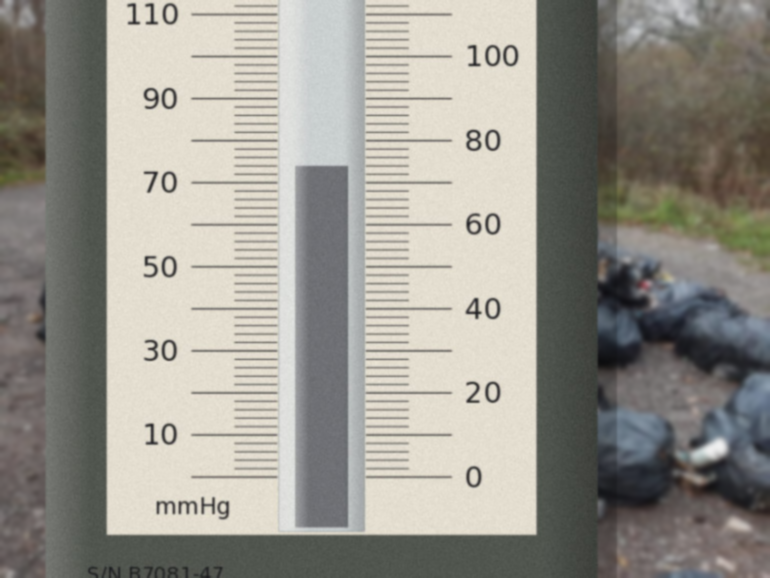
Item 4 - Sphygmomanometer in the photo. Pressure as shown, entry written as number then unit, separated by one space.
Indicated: 74 mmHg
